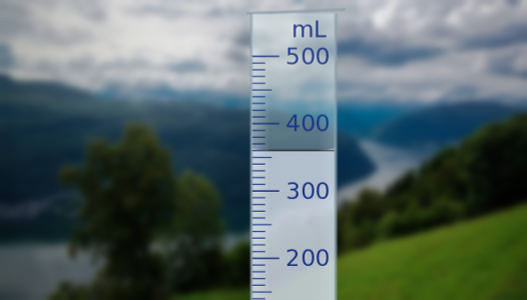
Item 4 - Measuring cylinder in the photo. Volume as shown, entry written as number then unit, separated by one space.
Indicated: 360 mL
